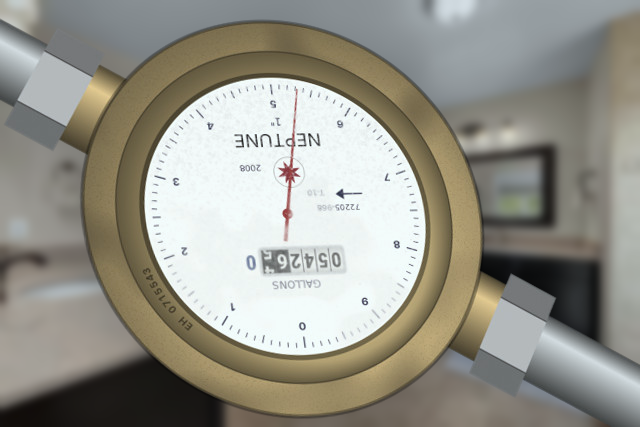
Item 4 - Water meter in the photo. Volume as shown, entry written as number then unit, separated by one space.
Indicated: 542645.3 gal
